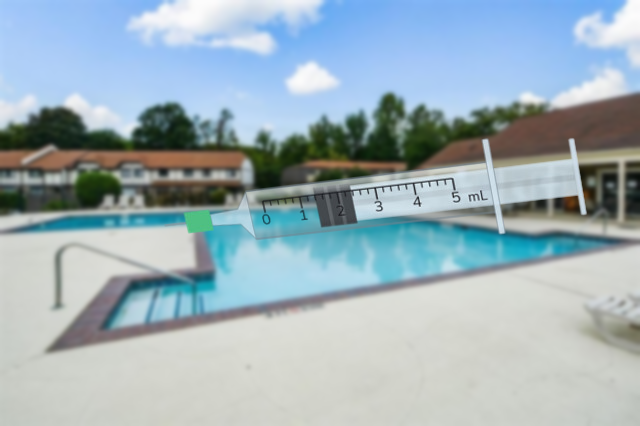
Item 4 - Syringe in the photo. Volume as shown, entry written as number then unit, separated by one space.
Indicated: 1.4 mL
